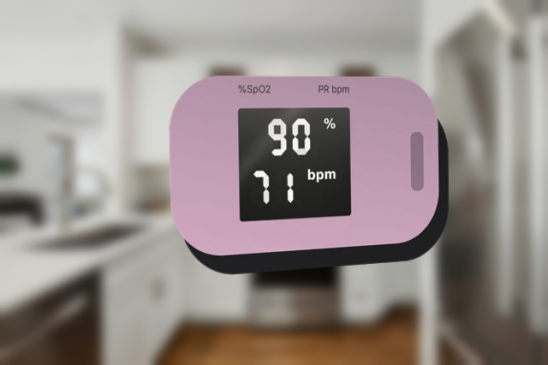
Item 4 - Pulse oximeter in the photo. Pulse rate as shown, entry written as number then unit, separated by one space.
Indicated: 71 bpm
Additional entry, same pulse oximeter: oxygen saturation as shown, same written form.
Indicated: 90 %
